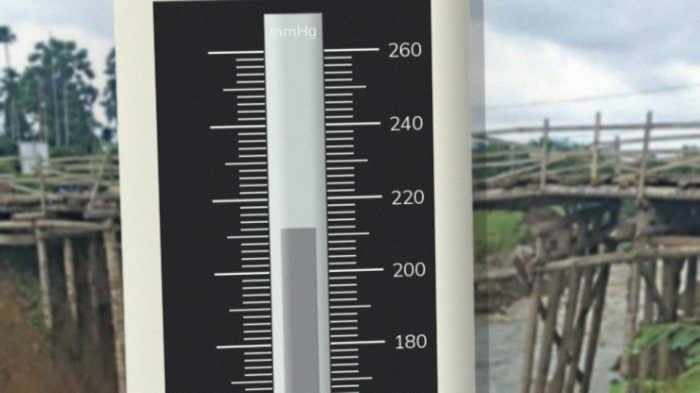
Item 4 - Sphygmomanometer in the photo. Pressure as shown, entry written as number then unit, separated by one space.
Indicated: 212 mmHg
